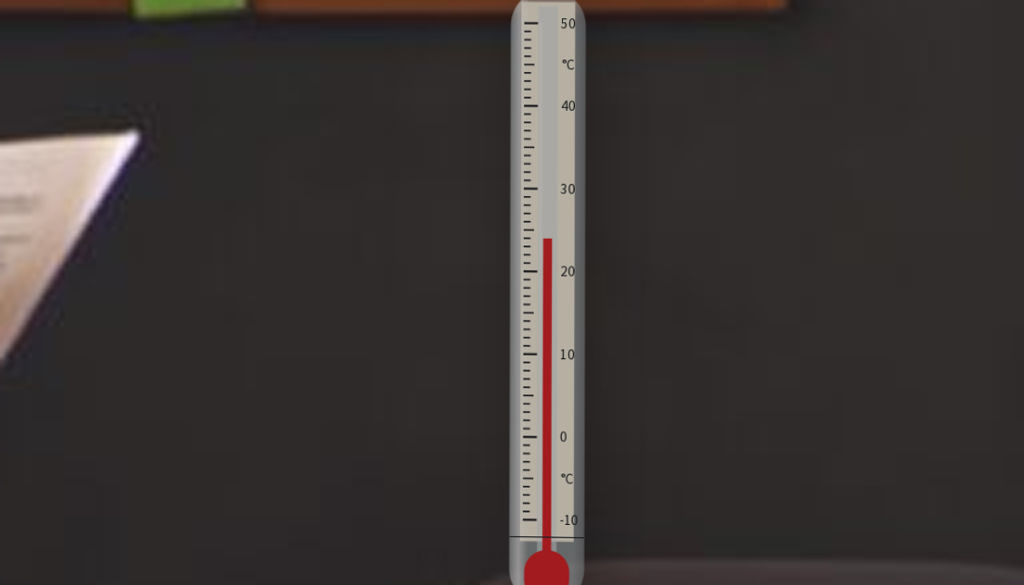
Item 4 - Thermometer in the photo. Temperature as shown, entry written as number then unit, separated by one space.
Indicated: 24 °C
